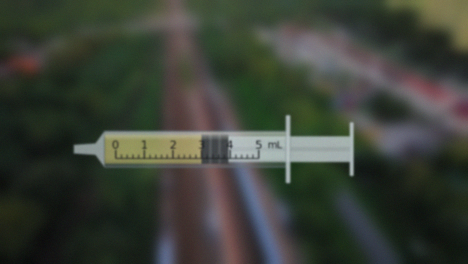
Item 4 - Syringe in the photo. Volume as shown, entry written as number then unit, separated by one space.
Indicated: 3 mL
